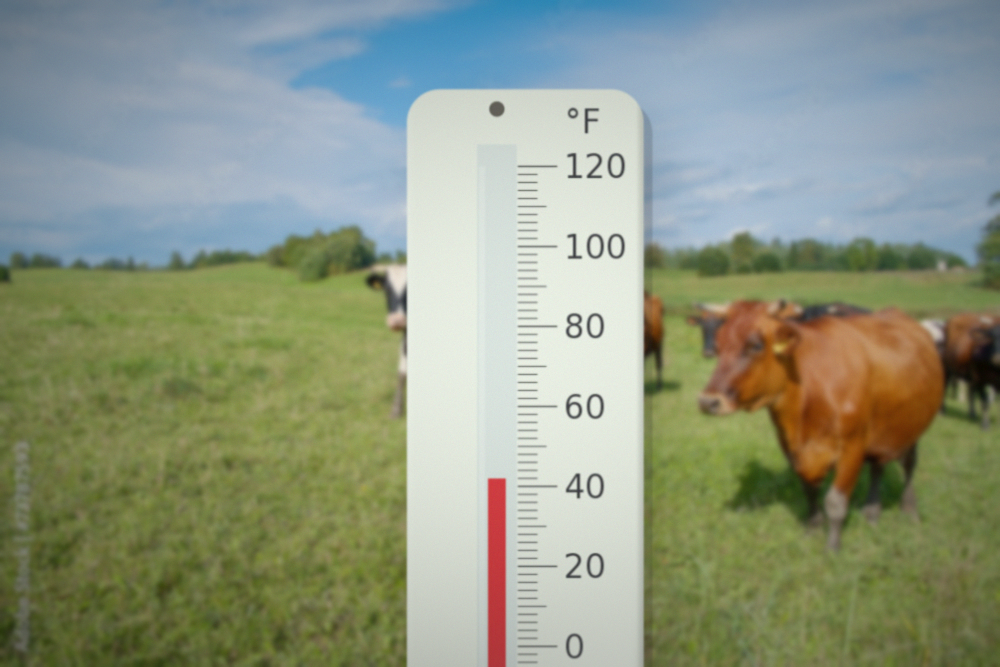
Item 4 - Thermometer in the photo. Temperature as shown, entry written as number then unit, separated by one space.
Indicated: 42 °F
